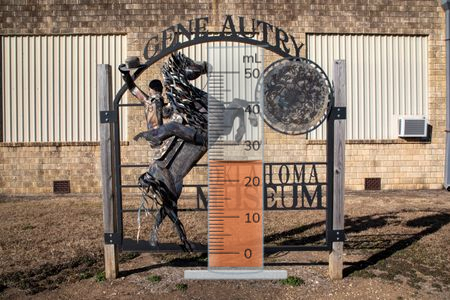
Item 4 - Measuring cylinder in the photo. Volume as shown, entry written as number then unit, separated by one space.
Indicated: 25 mL
